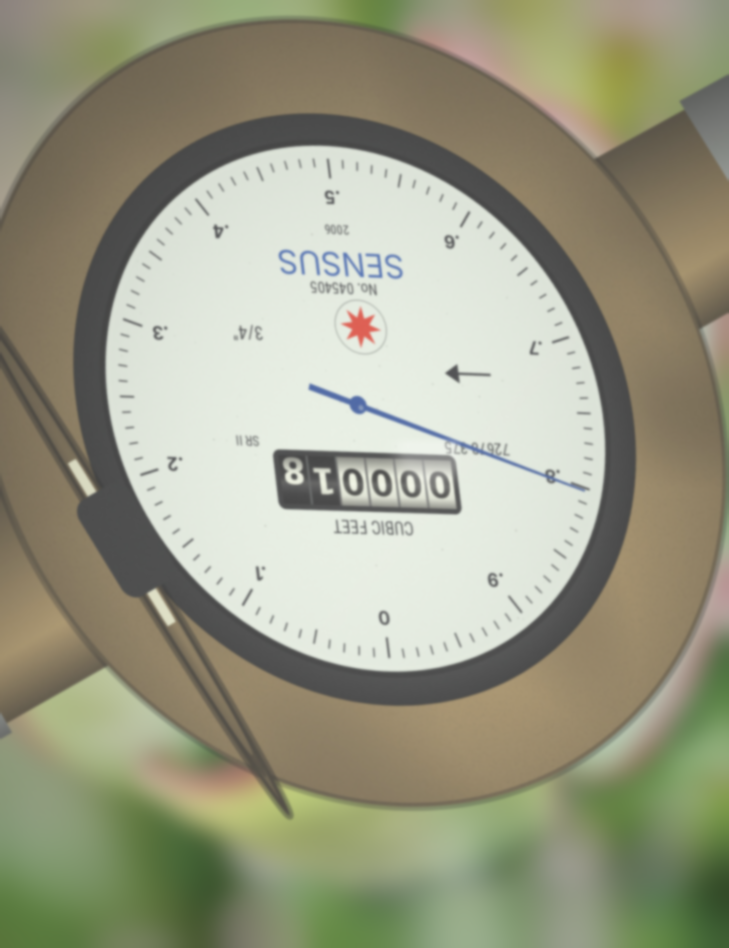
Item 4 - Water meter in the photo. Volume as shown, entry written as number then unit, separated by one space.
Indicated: 17.80 ft³
